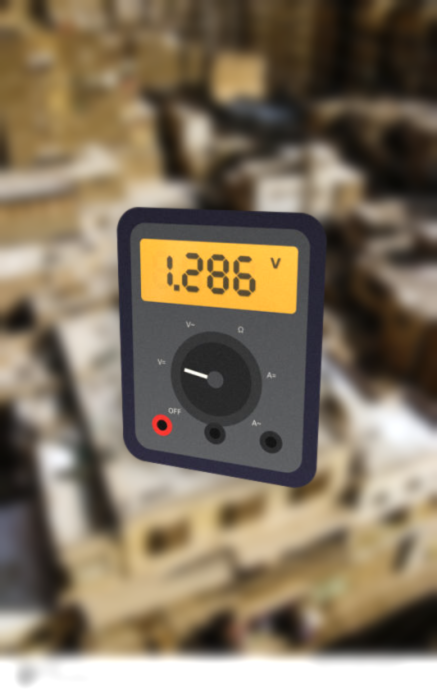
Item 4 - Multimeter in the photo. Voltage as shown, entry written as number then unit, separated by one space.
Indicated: 1.286 V
